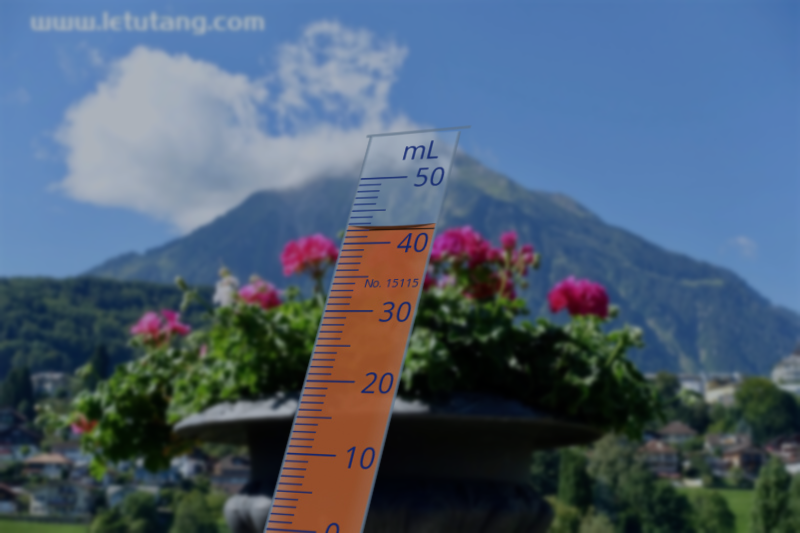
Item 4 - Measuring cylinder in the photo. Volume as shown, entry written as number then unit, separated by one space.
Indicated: 42 mL
